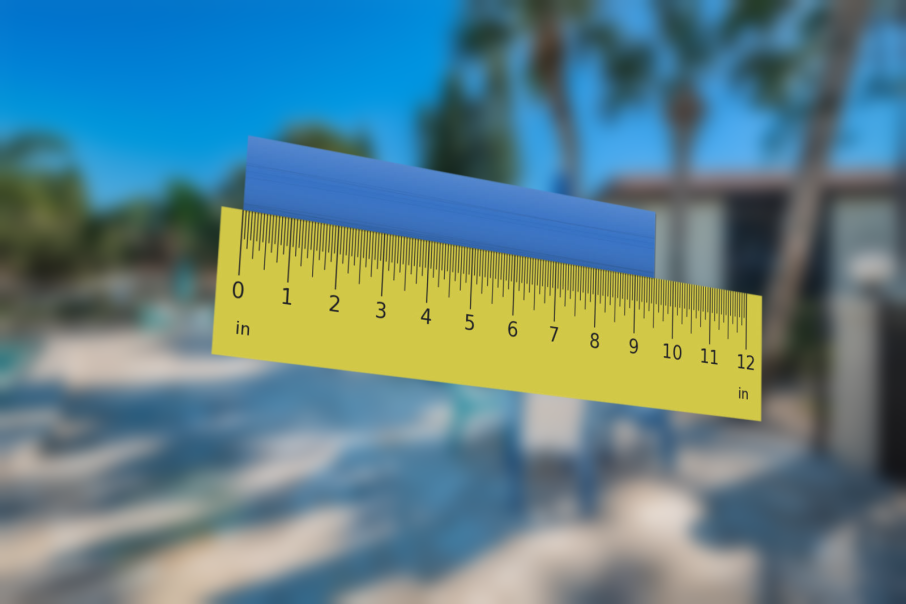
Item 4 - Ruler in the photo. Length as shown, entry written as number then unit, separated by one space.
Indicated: 9.5 in
